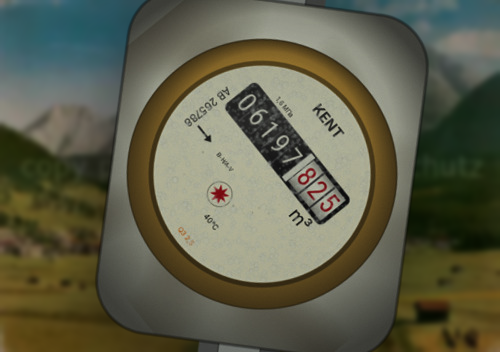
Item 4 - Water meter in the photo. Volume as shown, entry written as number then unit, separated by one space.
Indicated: 6197.825 m³
